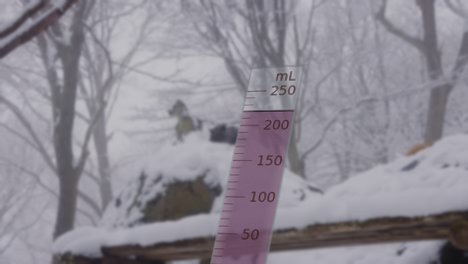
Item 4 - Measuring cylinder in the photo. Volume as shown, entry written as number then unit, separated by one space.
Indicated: 220 mL
